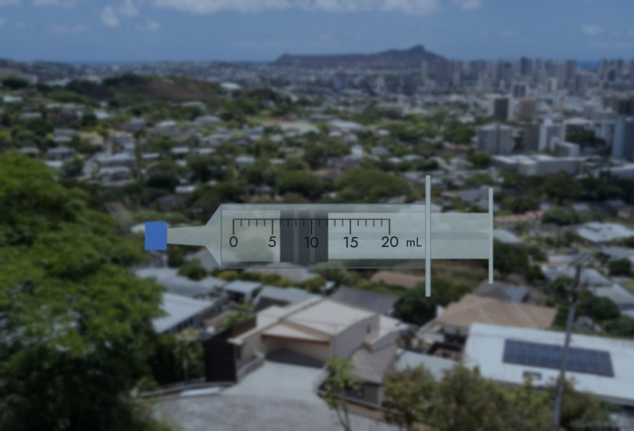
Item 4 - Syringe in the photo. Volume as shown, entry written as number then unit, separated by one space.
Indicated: 6 mL
